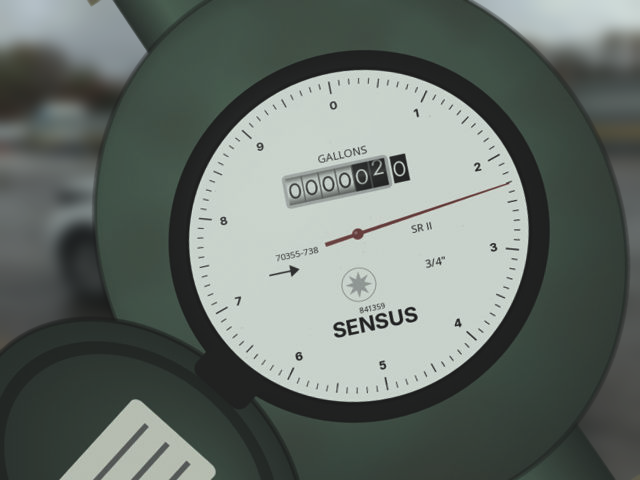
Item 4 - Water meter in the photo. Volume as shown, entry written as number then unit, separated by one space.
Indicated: 22.3 gal
